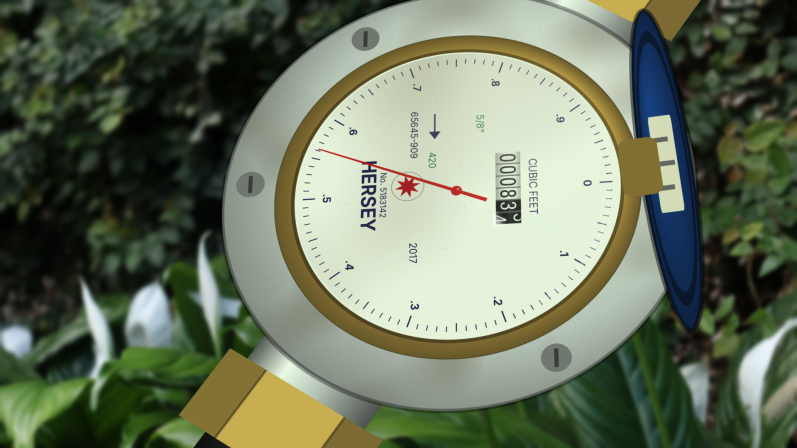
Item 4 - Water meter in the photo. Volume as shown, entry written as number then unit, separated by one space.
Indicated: 833.56 ft³
